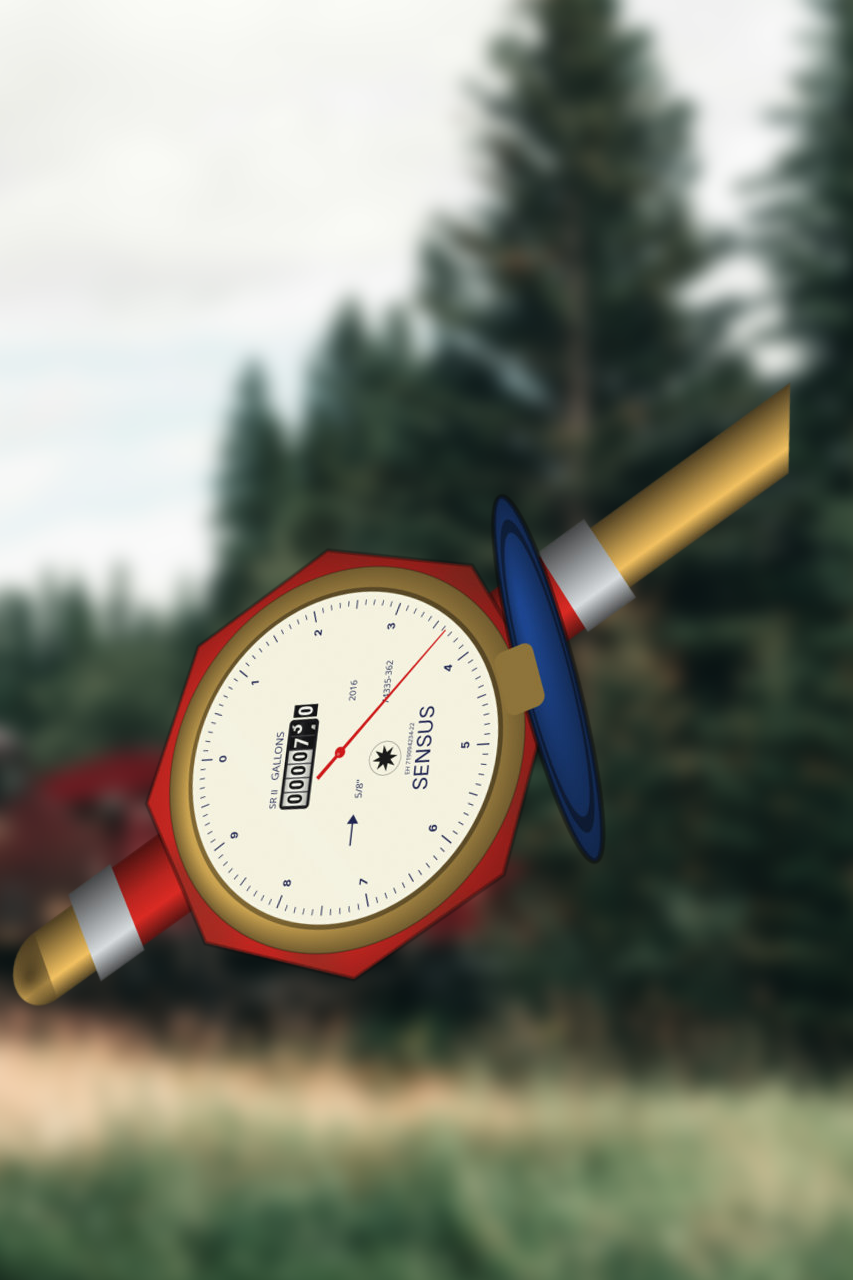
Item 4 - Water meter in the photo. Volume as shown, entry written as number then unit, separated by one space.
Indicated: 733.6 gal
